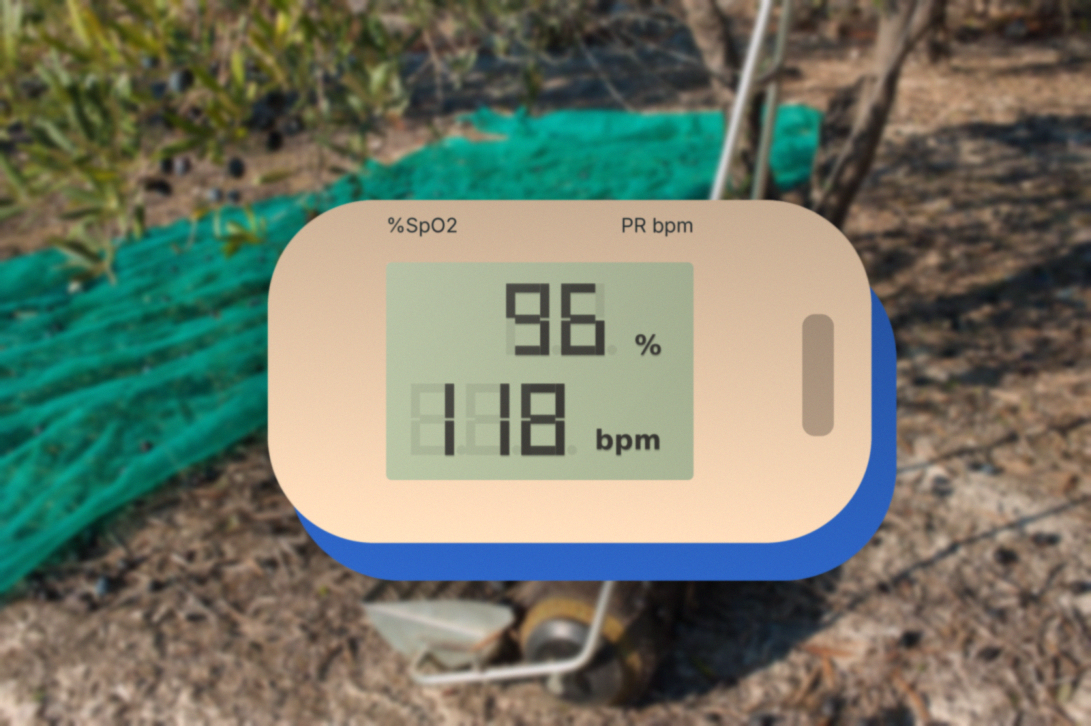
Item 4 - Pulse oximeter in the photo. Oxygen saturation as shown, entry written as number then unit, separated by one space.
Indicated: 96 %
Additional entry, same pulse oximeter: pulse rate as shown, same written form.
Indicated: 118 bpm
